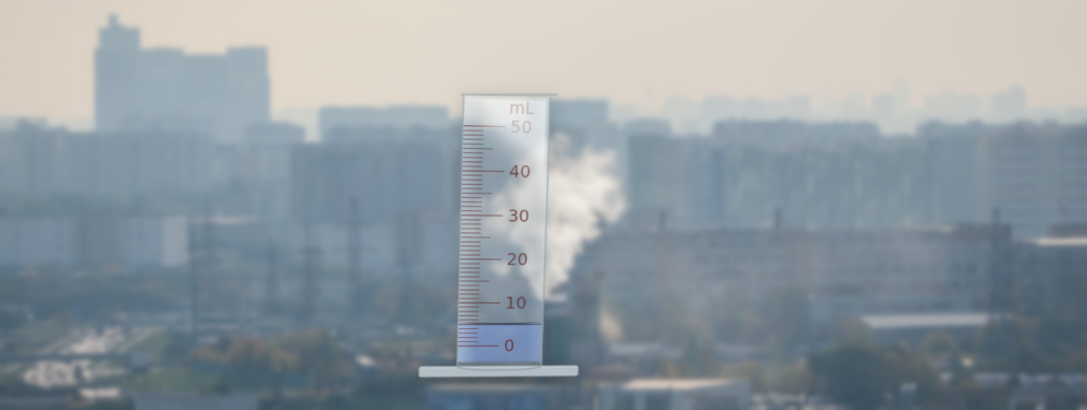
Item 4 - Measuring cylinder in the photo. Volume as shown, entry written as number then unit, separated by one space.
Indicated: 5 mL
